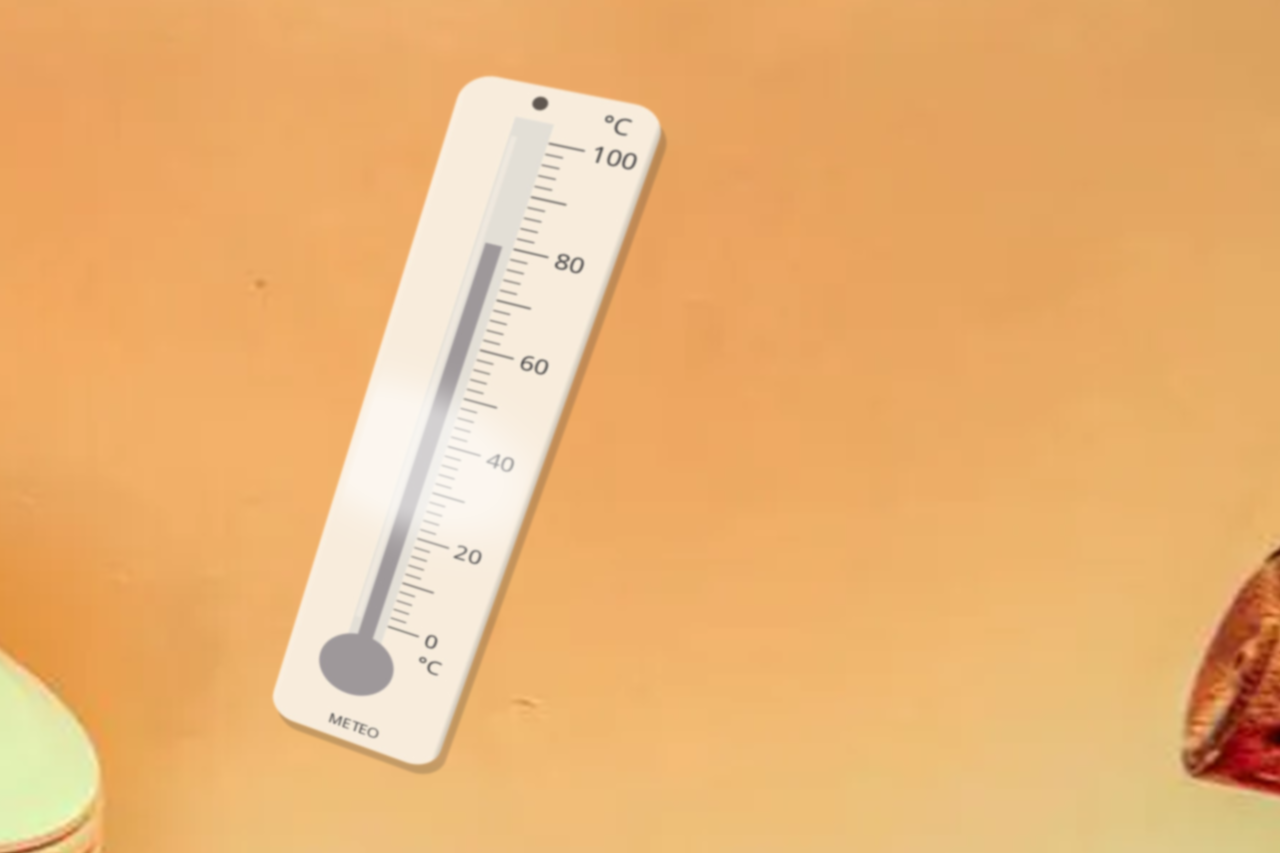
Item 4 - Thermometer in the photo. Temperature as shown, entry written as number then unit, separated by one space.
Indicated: 80 °C
